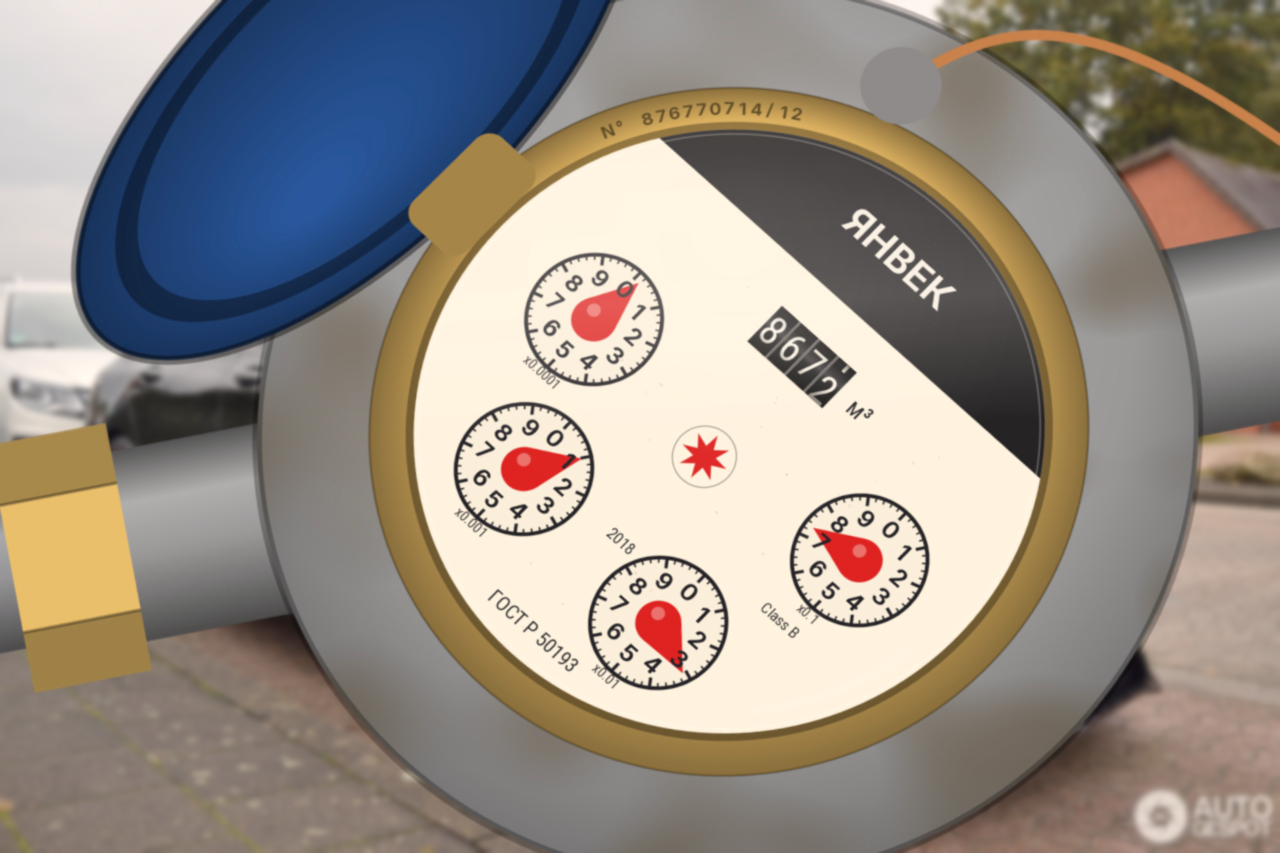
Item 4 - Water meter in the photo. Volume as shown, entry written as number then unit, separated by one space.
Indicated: 8671.7310 m³
